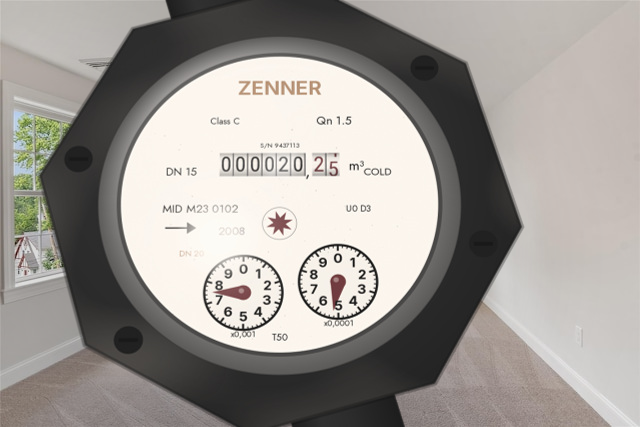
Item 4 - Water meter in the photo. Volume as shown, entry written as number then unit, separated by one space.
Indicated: 20.2475 m³
